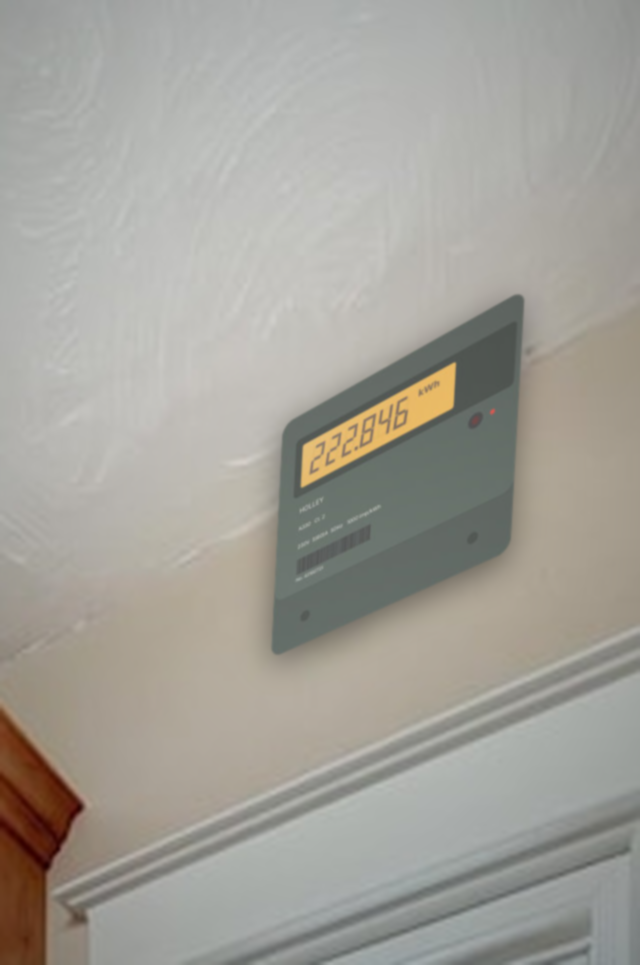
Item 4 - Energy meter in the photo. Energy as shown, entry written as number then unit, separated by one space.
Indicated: 222.846 kWh
